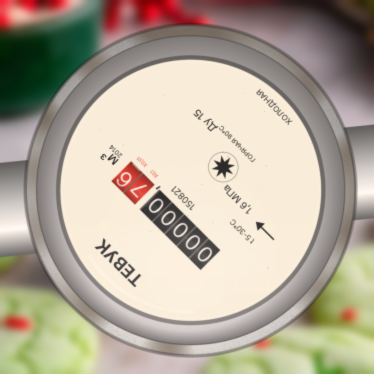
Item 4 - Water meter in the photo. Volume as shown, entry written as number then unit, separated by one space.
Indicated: 0.76 m³
